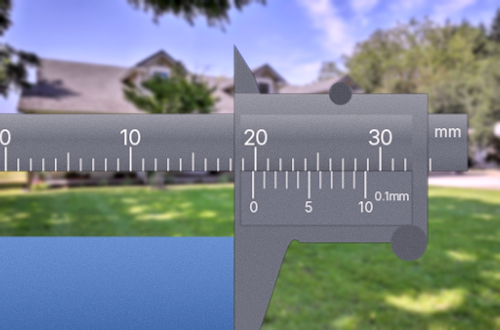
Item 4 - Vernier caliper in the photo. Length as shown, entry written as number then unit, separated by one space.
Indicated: 19.8 mm
